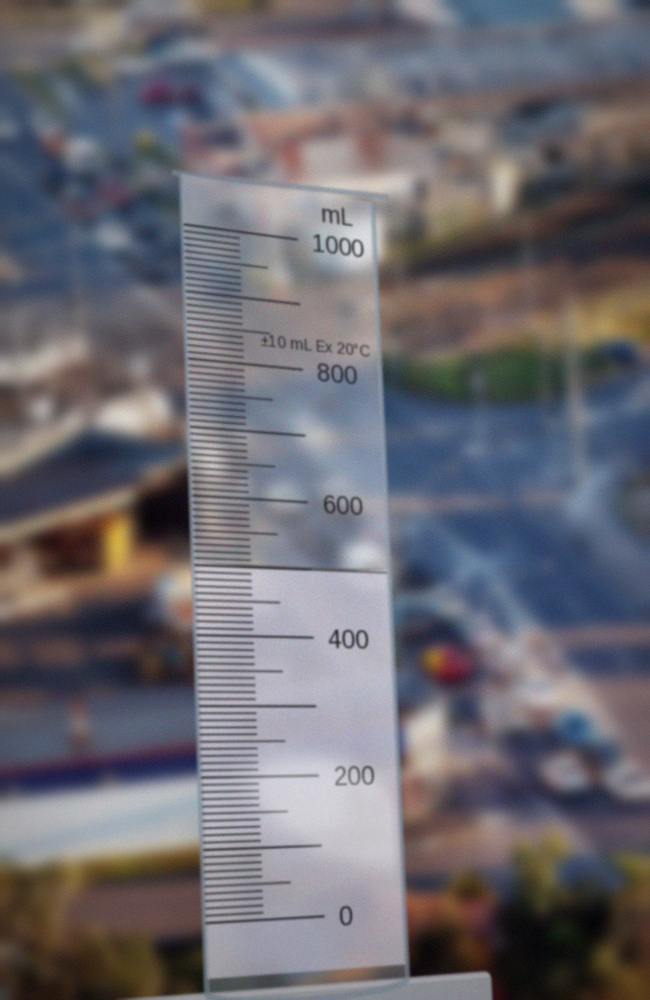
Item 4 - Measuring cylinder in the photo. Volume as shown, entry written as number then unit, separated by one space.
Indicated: 500 mL
